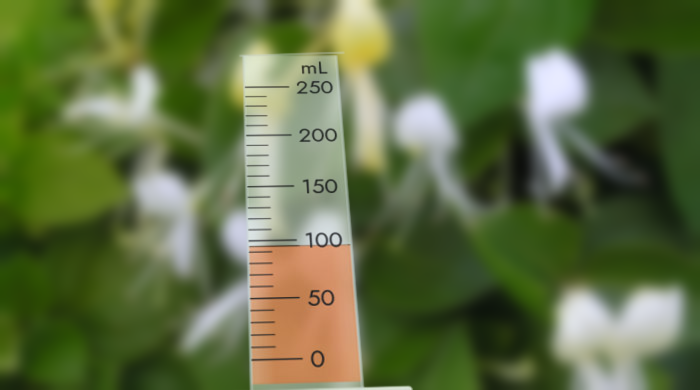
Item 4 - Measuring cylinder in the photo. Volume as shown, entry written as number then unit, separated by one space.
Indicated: 95 mL
